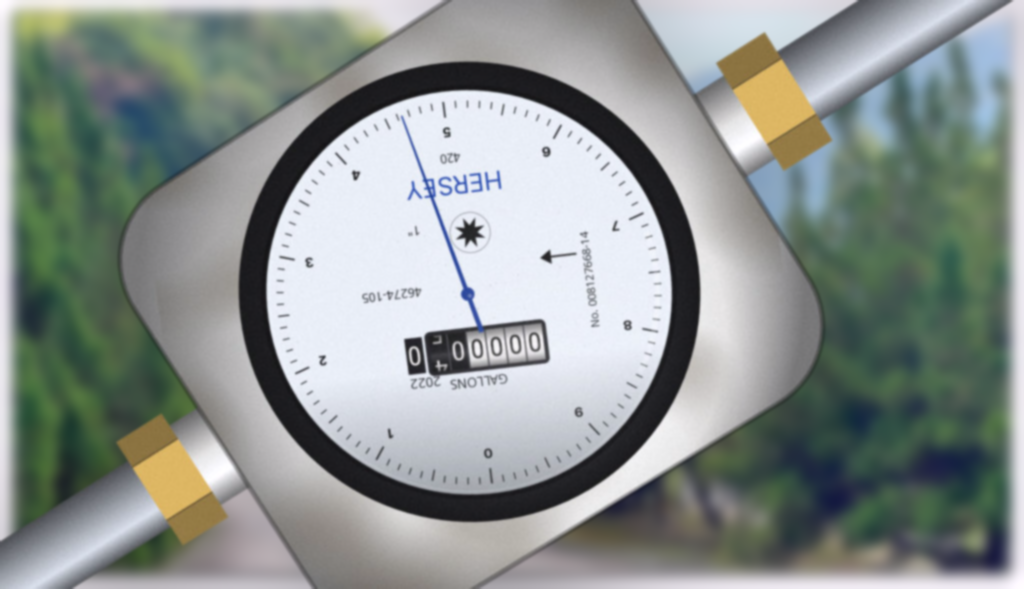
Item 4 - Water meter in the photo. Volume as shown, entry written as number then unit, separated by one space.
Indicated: 44.6 gal
